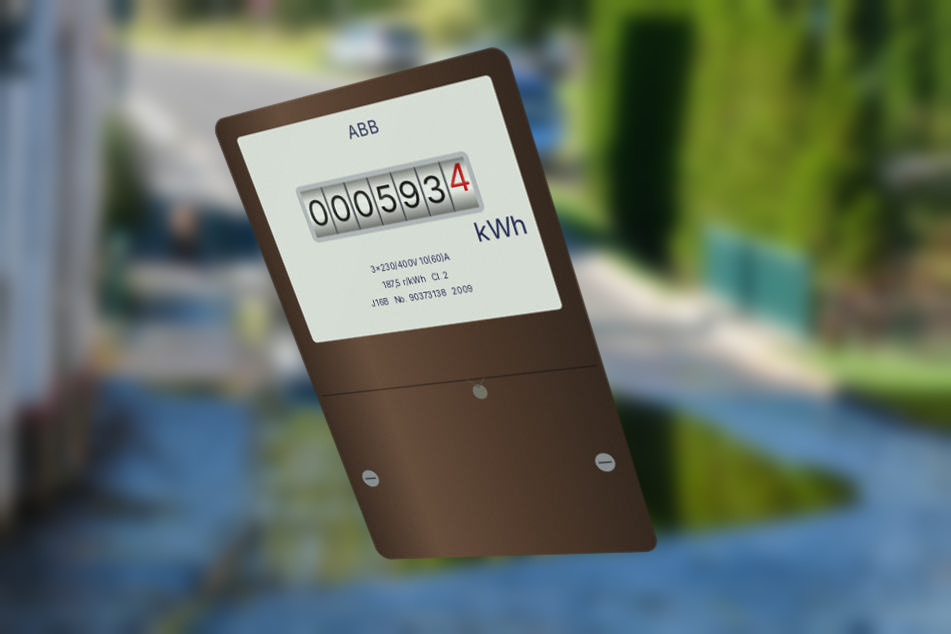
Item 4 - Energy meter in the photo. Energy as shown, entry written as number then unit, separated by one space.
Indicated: 593.4 kWh
